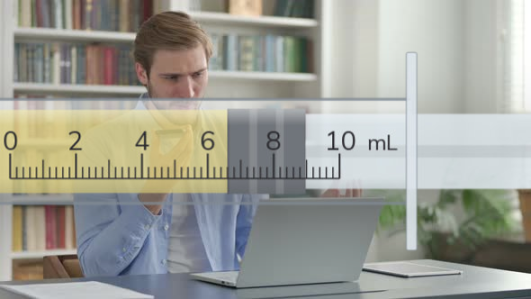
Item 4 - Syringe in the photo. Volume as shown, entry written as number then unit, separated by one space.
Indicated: 6.6 mL
